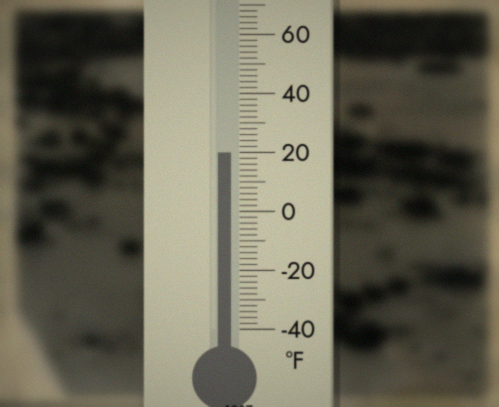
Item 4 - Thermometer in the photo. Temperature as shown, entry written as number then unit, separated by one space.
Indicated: 20 °F
